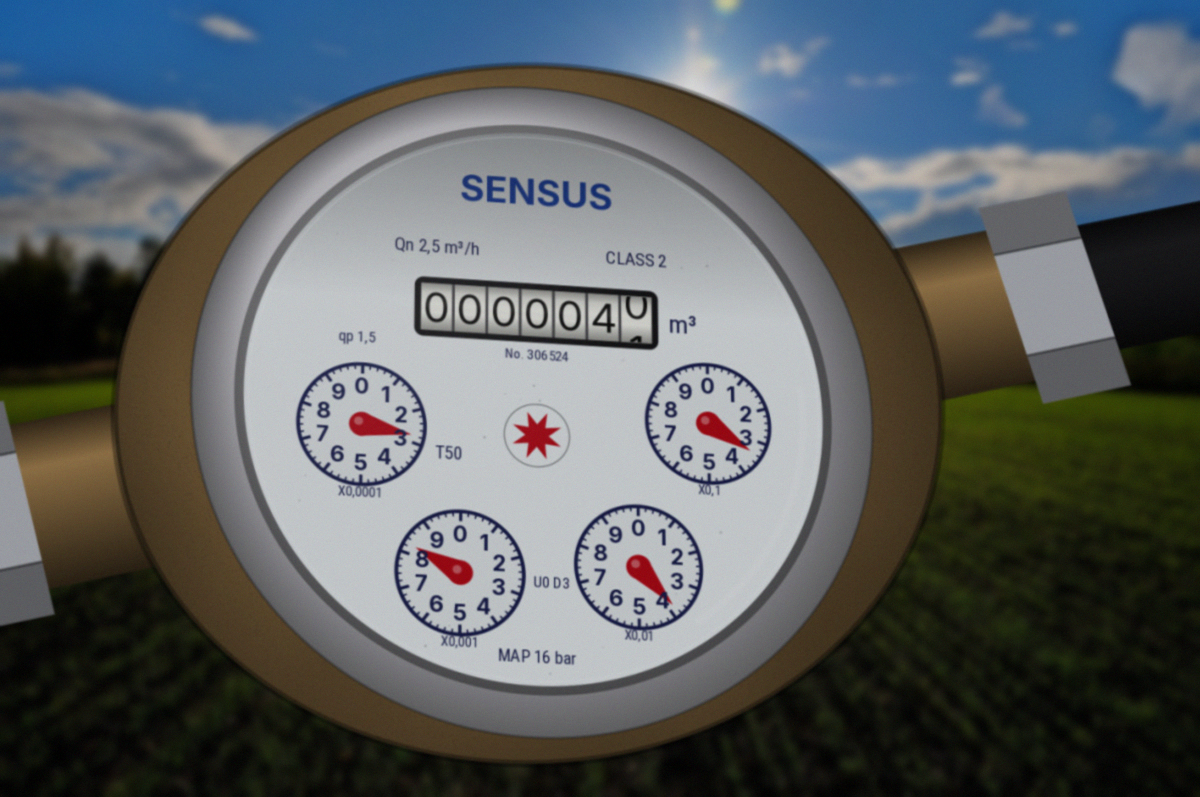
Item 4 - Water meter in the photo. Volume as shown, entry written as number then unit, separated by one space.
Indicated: 40.3382 m³
